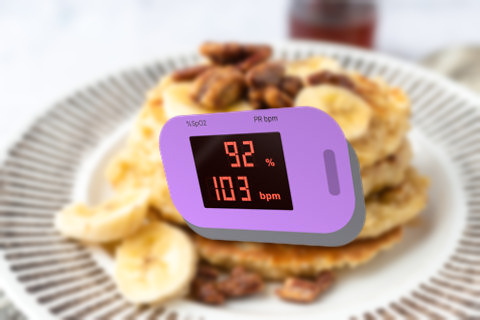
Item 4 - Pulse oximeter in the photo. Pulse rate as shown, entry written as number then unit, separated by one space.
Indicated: 103 bpm
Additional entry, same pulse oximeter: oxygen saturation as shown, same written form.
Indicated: 92 %
